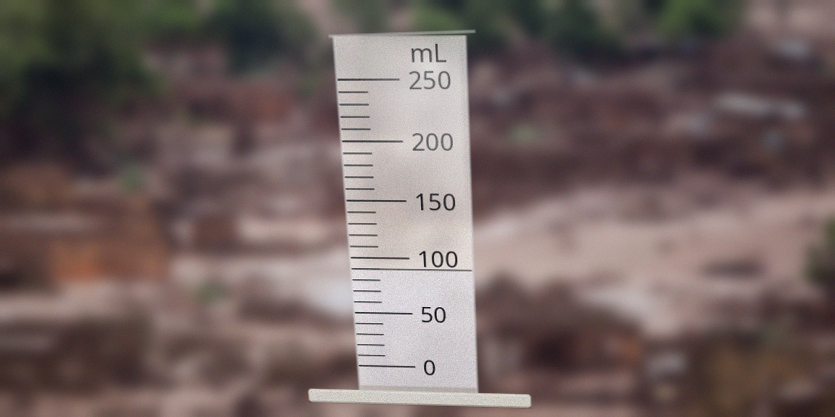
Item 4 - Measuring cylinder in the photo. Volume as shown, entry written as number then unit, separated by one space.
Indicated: 90 mL
